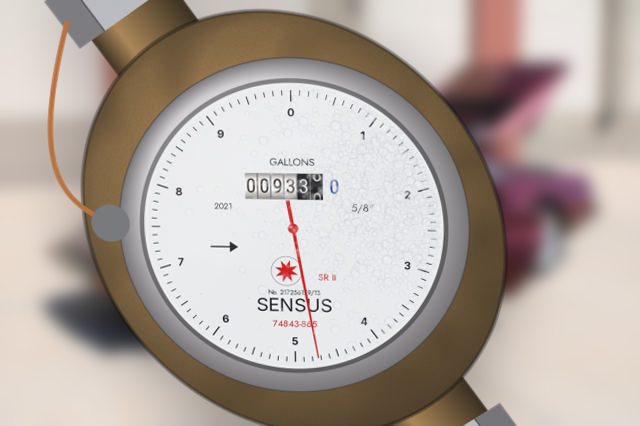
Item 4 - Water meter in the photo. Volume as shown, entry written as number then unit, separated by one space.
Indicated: 93384.7 gal
